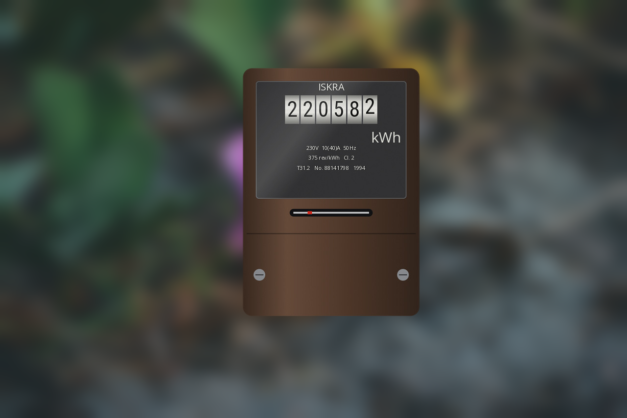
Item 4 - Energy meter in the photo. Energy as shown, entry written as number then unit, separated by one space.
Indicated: 220582 kWh
